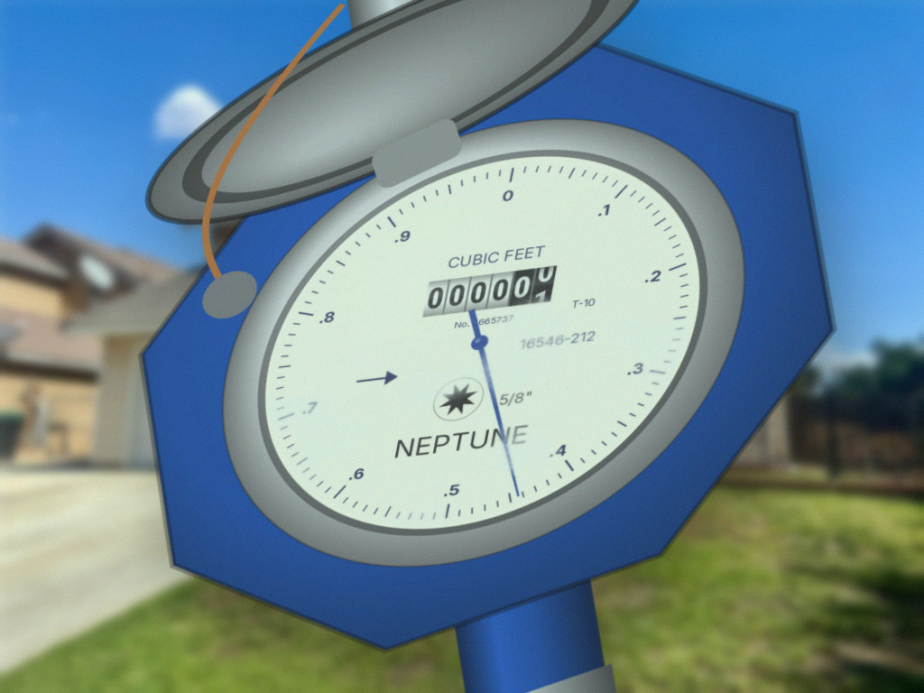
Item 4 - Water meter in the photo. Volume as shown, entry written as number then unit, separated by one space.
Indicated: 0.44 ft³
